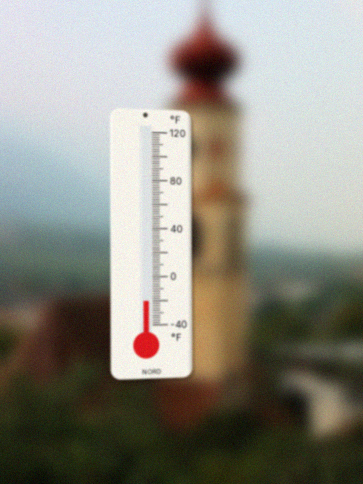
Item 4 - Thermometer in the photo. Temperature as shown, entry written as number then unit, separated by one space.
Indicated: -20 °F
